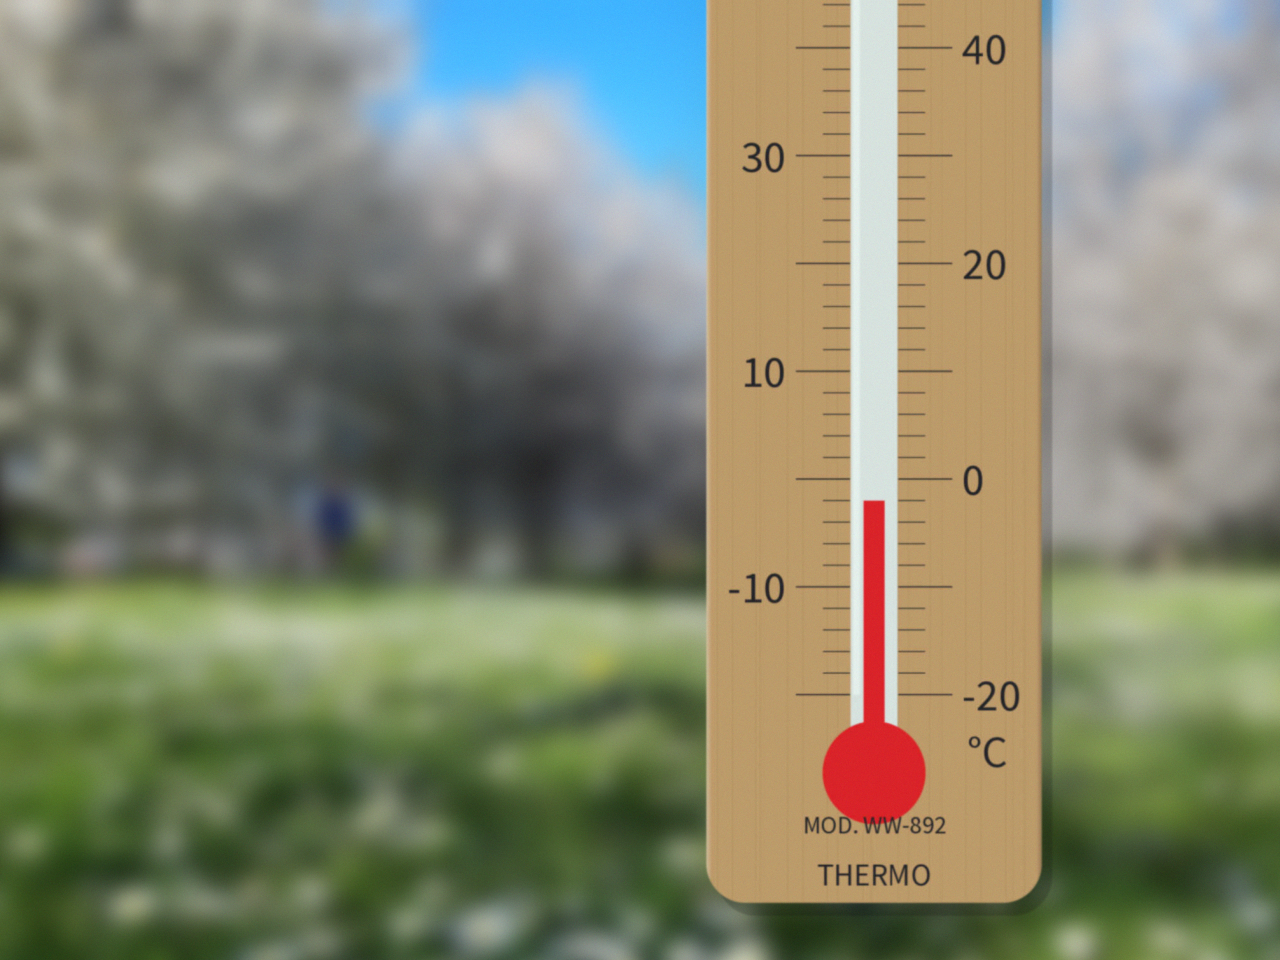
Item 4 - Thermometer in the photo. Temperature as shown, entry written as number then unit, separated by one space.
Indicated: -2 °C
